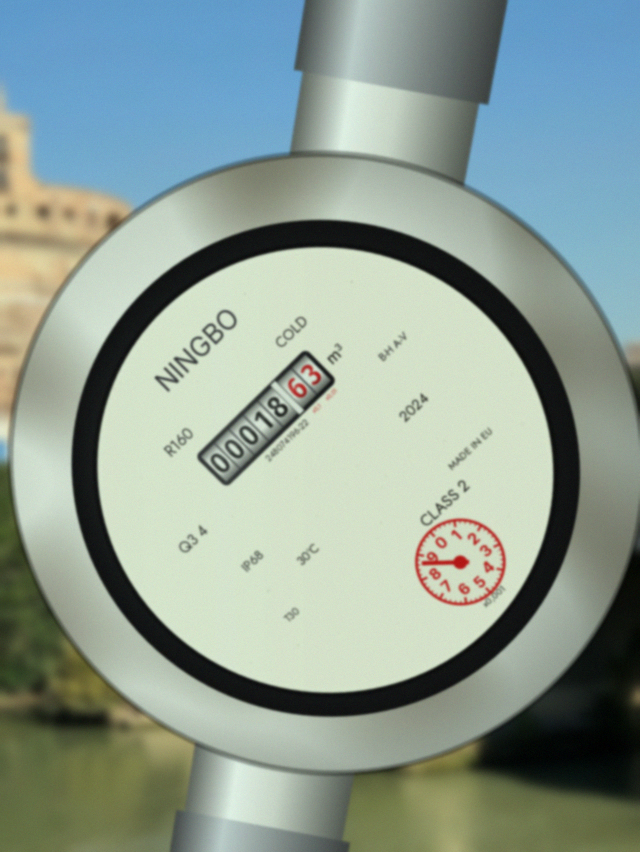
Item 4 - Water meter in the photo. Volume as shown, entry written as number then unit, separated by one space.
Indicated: 18.638 m³
